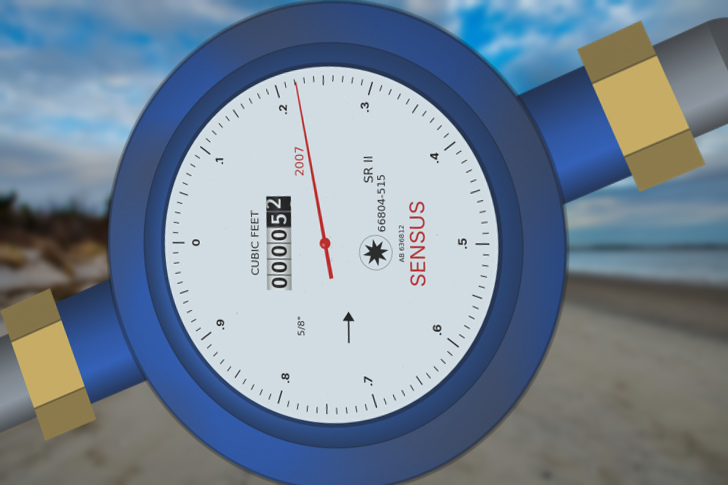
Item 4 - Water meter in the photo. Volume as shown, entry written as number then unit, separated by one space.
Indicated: 52.22 ft³
